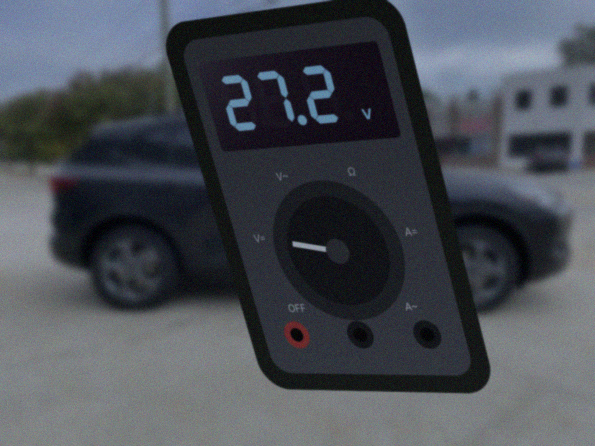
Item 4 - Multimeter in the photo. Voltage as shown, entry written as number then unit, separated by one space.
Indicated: 27.2 V
